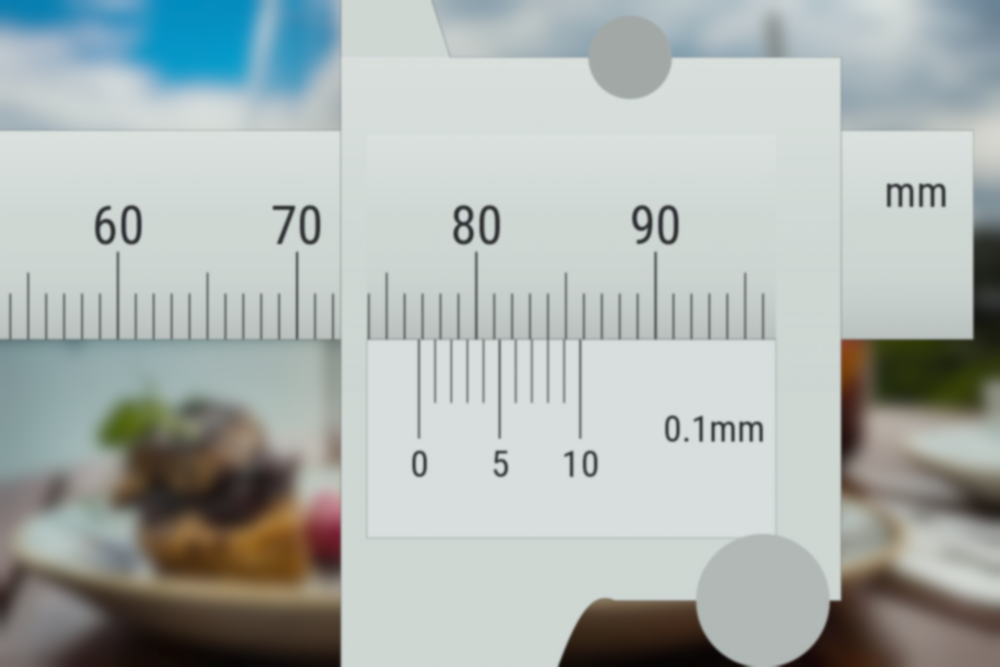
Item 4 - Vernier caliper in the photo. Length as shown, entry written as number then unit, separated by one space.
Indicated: 76.8 mm
